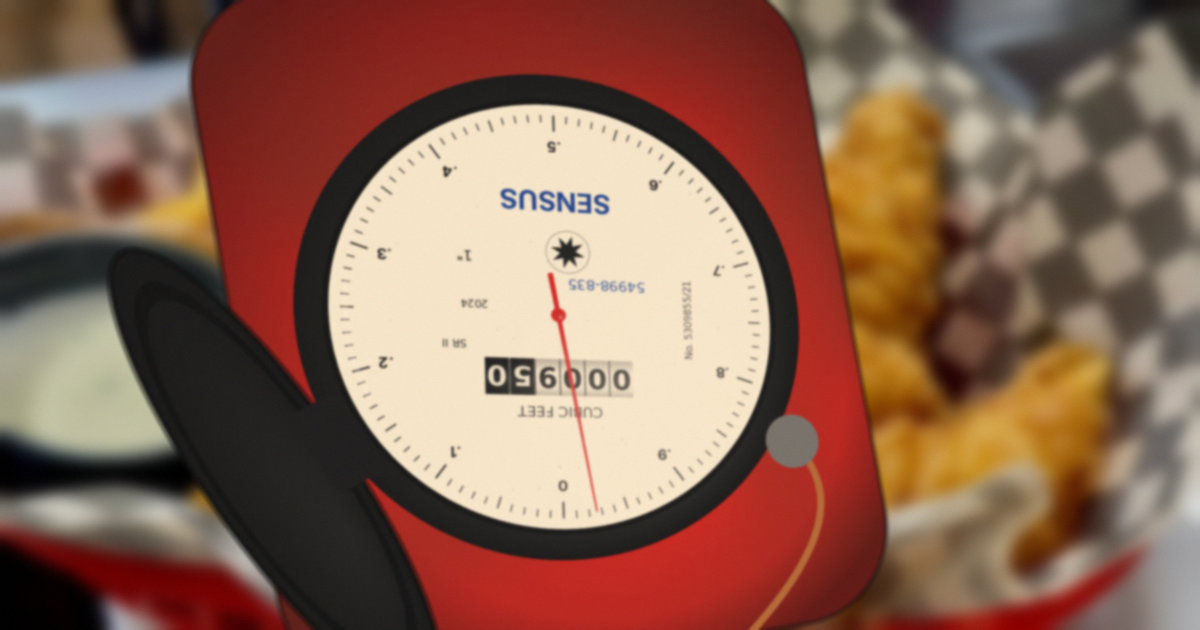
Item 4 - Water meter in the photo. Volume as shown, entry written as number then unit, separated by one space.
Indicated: 949.97 ft³
